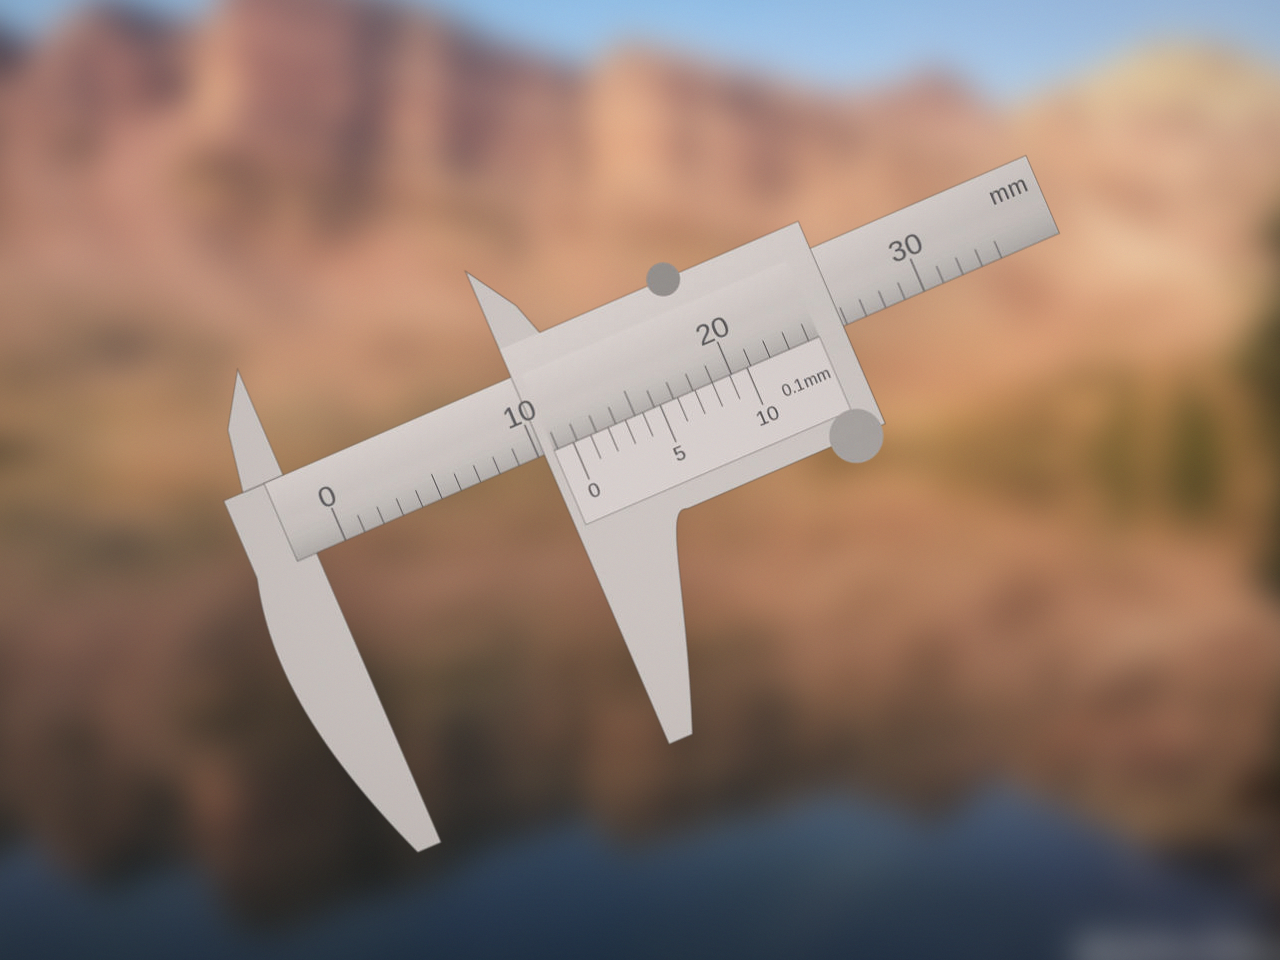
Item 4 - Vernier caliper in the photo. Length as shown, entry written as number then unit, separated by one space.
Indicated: 11.8 mm
